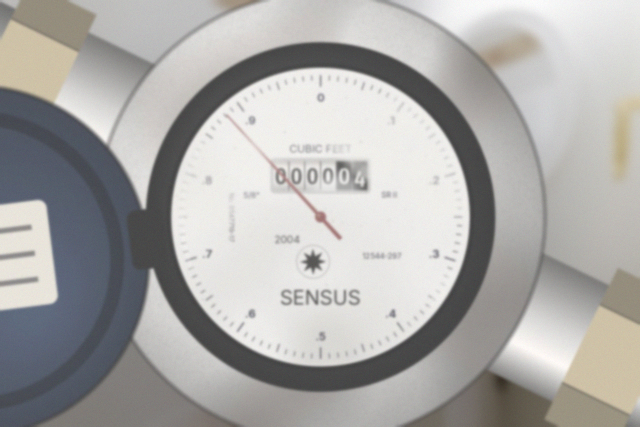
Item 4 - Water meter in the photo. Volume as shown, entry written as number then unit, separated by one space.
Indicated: 3.88 ft³
